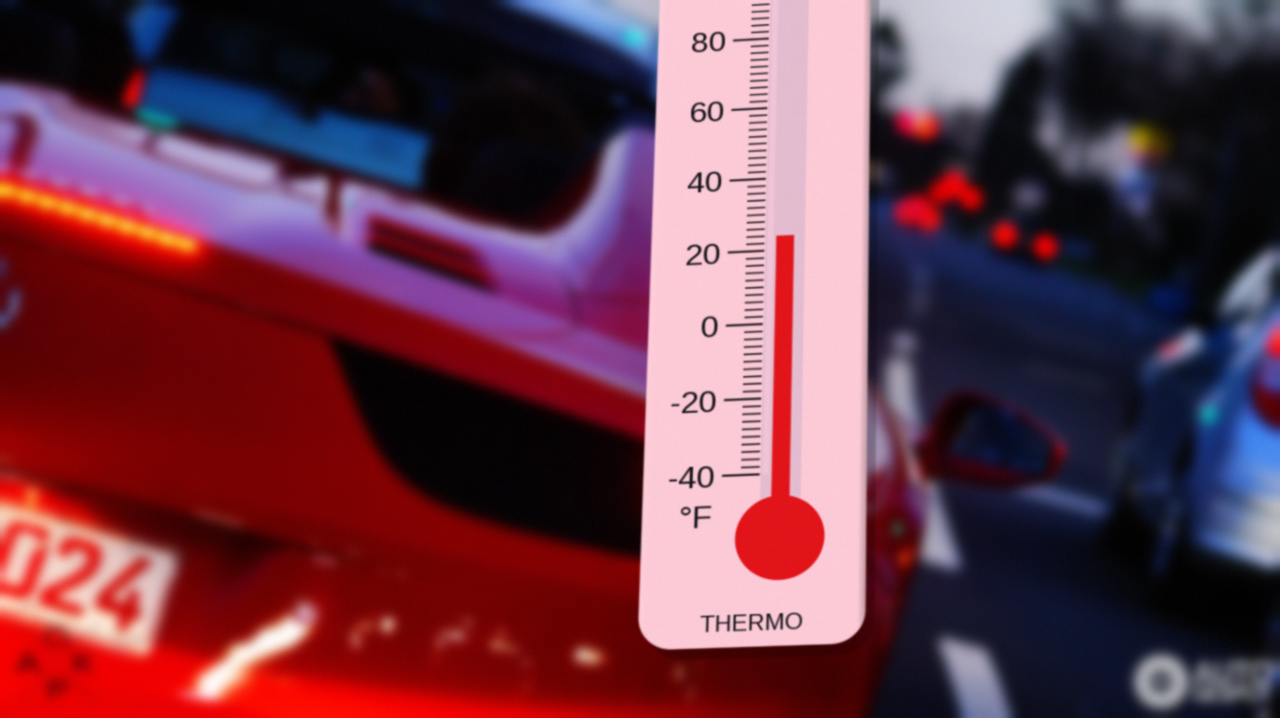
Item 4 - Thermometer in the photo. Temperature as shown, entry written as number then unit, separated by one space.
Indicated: 24 °F
